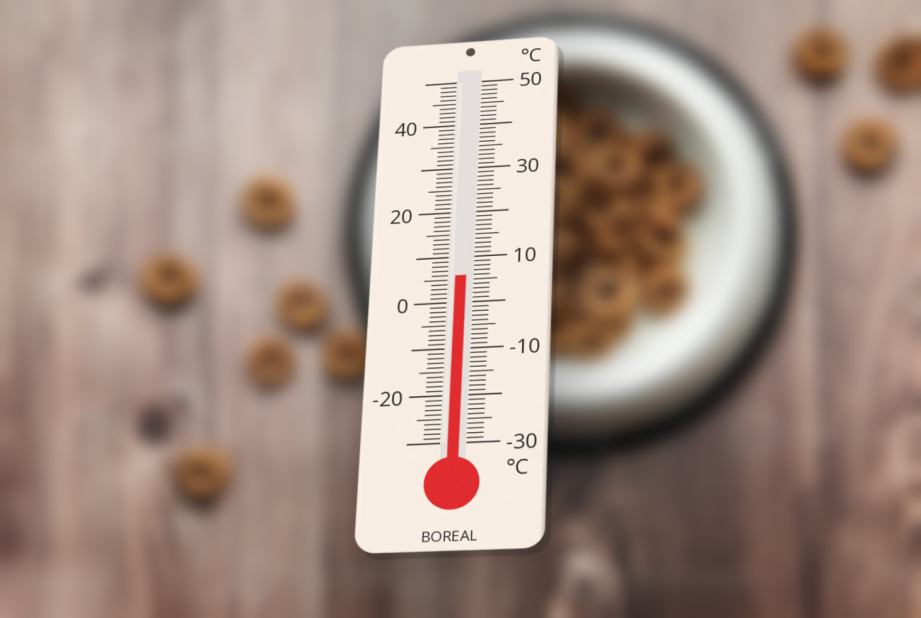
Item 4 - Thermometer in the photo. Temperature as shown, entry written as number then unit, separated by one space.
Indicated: 6 °C
